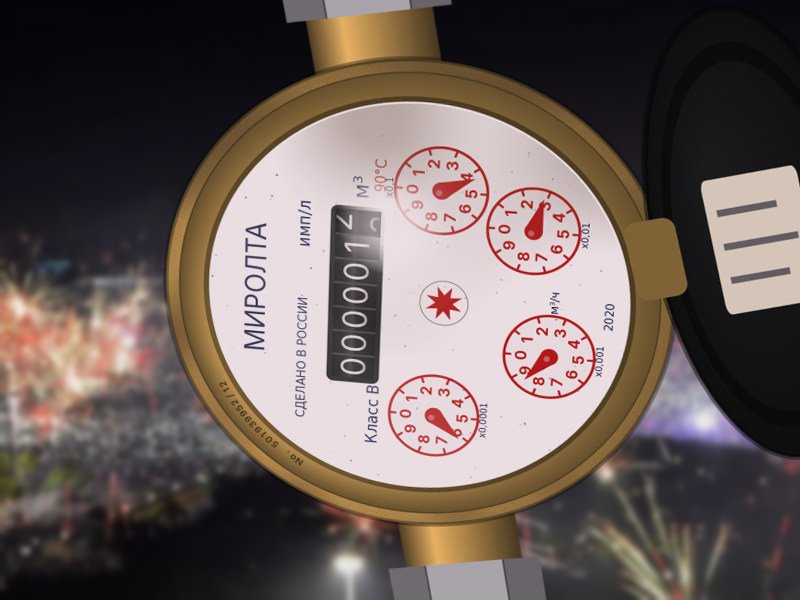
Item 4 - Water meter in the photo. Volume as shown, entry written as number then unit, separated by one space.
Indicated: 12.4286 m³
